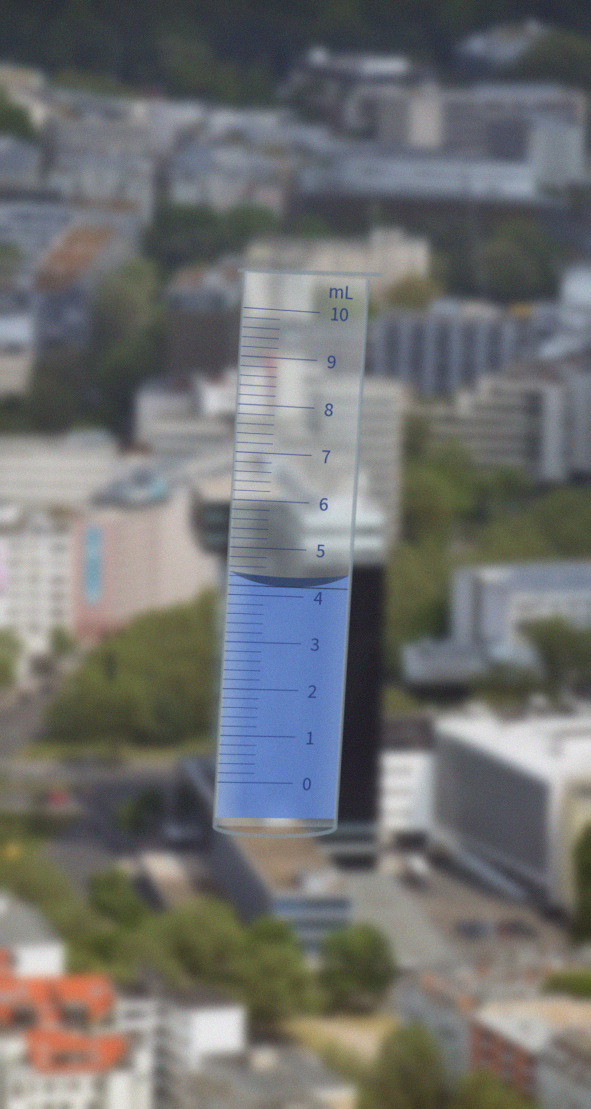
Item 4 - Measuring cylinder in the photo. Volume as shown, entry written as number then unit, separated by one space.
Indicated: 4.2 mL
